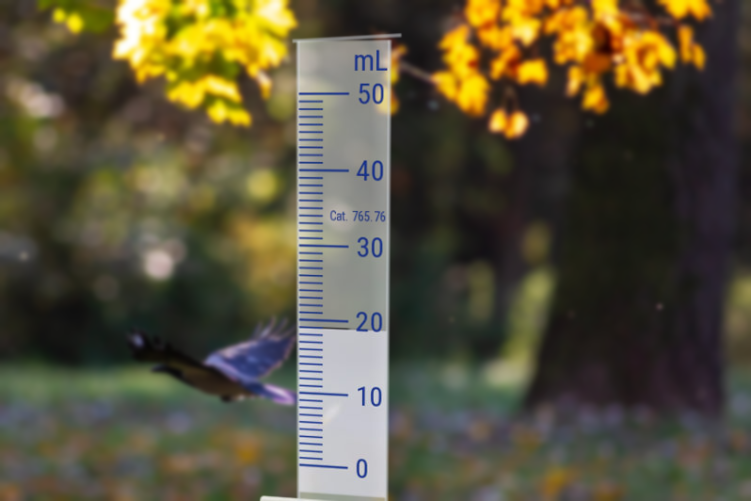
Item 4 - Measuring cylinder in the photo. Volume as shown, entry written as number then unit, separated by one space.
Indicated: 19 mL
